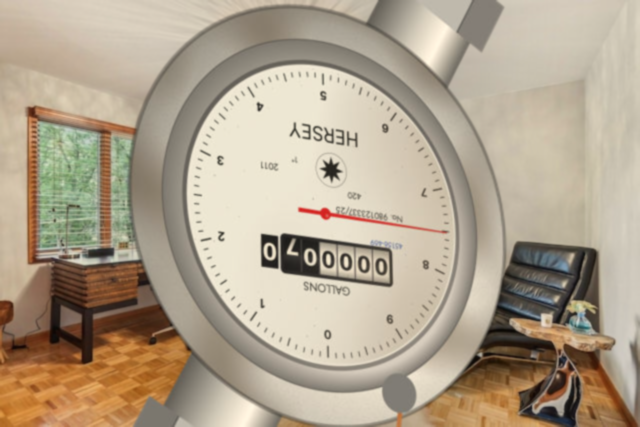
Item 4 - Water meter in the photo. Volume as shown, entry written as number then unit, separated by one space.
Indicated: 67.5 gal
